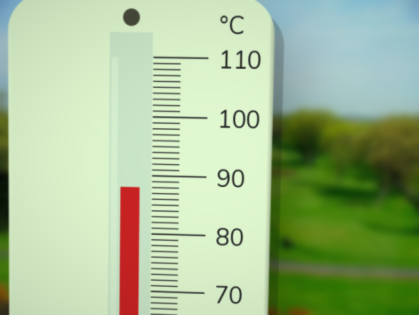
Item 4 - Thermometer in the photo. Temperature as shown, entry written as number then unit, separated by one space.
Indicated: 88 °C
